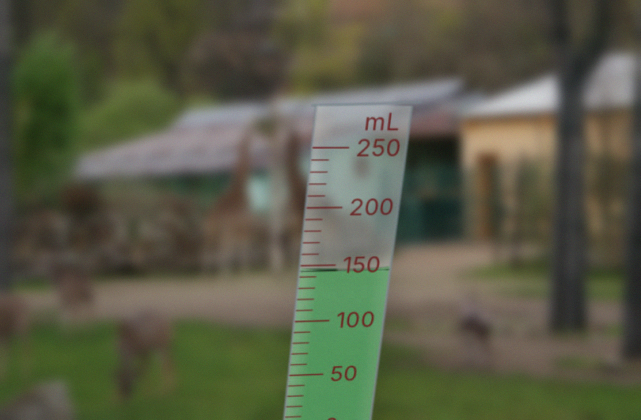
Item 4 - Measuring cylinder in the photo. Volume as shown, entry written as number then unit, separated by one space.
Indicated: 145 mL
